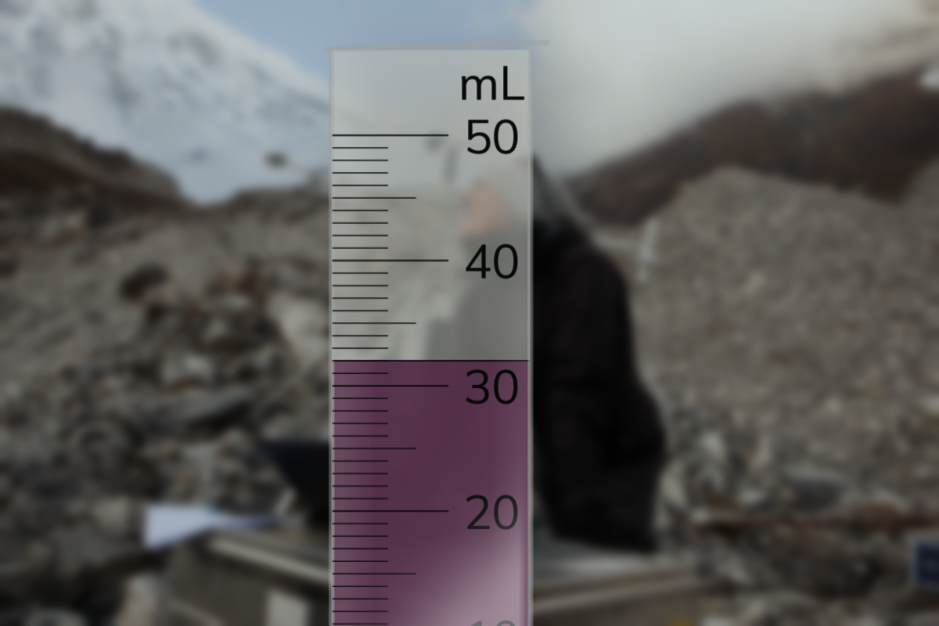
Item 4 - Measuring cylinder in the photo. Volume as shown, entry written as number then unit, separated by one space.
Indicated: 32 mL
